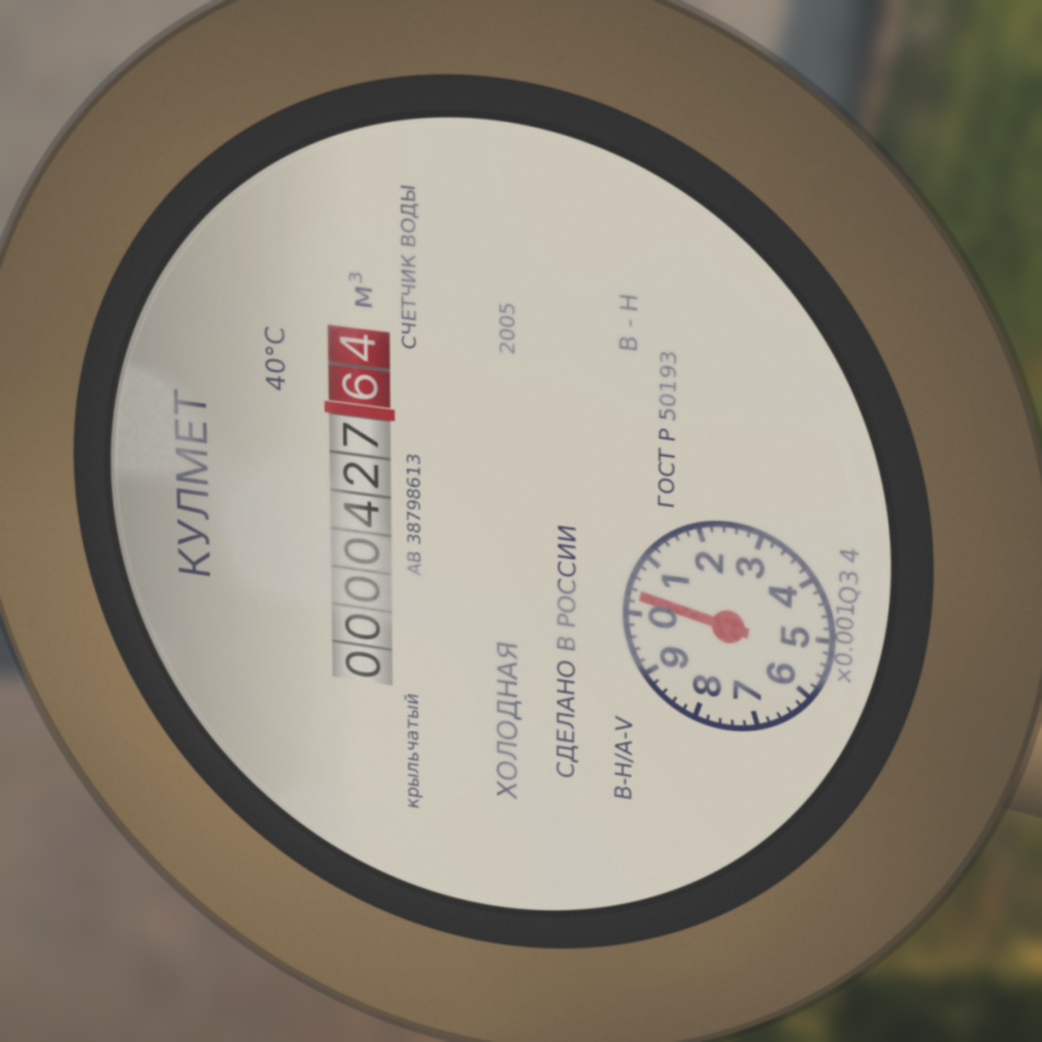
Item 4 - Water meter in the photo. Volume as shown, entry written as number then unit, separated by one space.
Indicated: 427.640 m³
